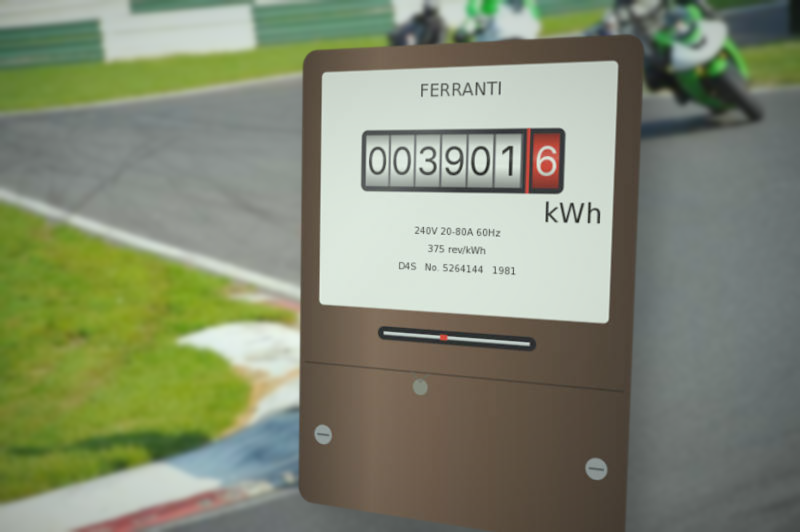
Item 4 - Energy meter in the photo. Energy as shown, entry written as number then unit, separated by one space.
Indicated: 3901.6 kWh
